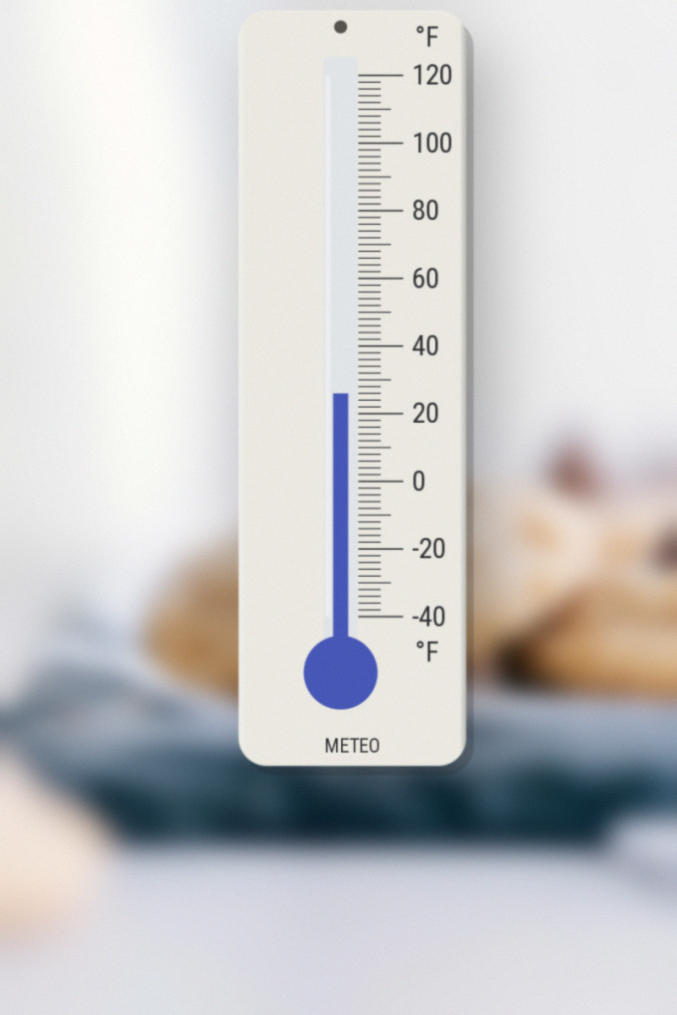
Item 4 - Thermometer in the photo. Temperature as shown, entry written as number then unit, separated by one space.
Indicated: 26 °F
